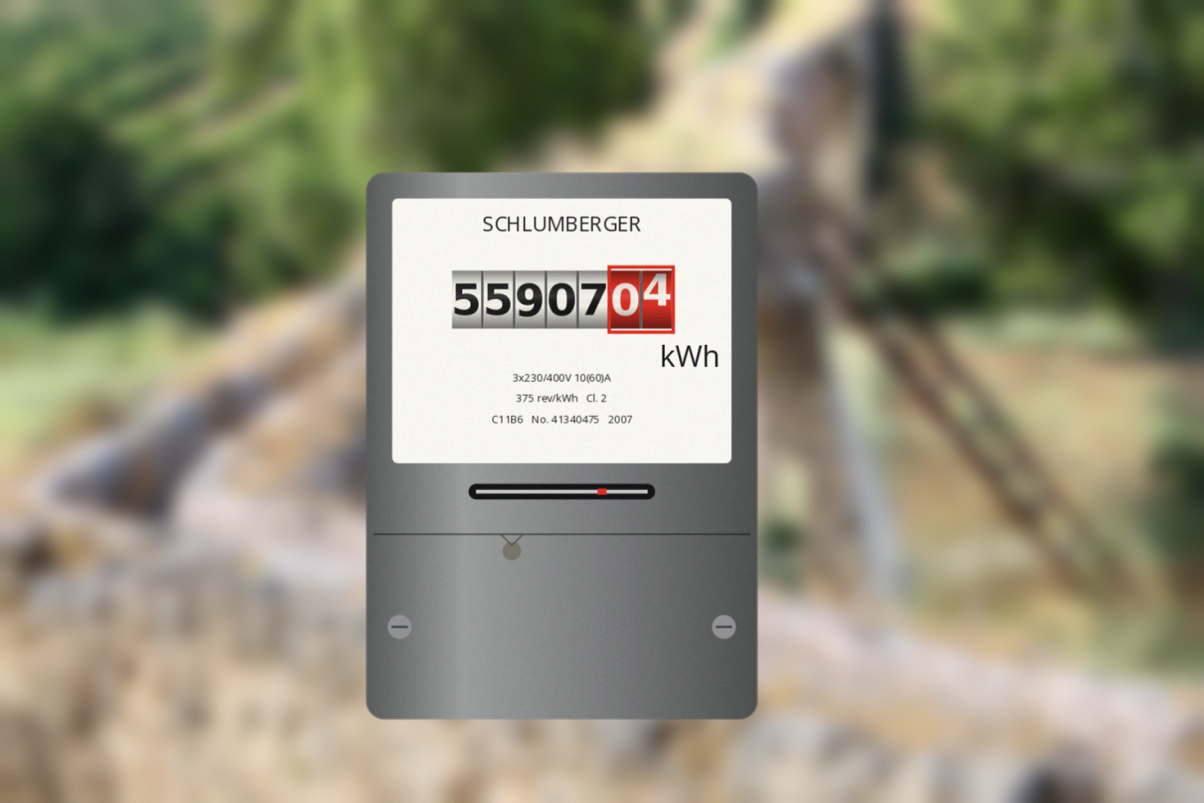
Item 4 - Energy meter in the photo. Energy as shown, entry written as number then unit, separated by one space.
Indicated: 55907.04 kWh
